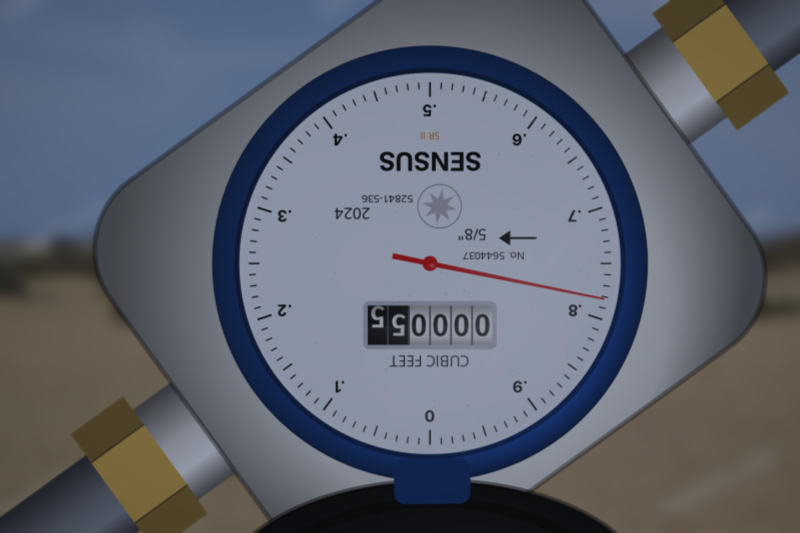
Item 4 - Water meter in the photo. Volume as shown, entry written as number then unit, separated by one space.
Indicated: 54.78 ft³
